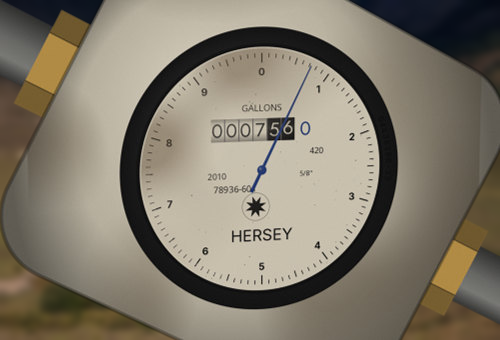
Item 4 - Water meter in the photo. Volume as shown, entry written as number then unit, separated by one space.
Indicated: 7560.7 gal
